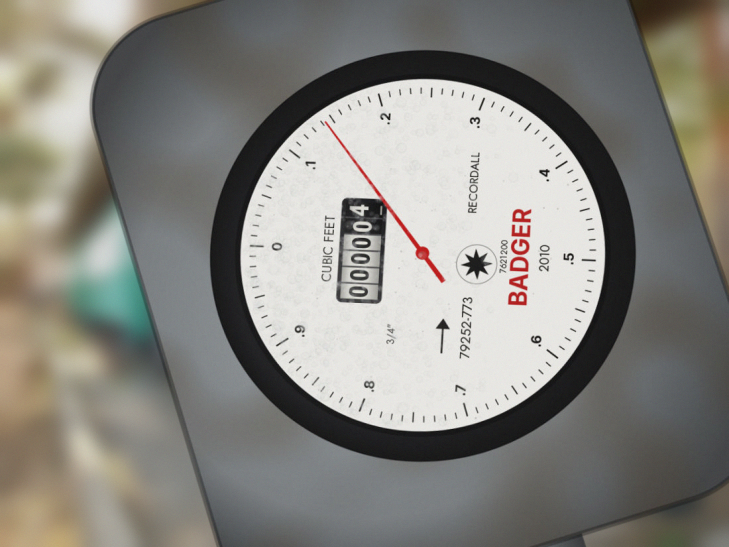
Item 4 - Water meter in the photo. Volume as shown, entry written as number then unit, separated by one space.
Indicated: 4.14 ft³
